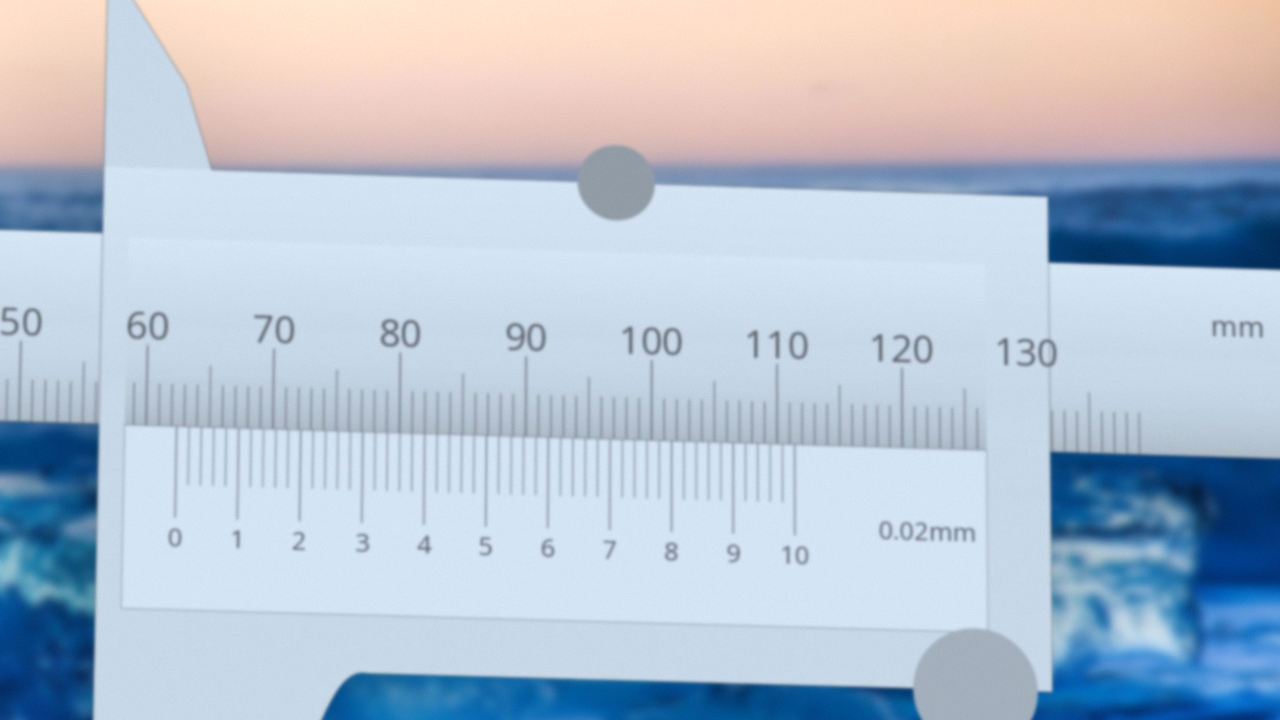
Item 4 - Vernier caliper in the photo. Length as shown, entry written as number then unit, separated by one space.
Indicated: 62.4 mm
